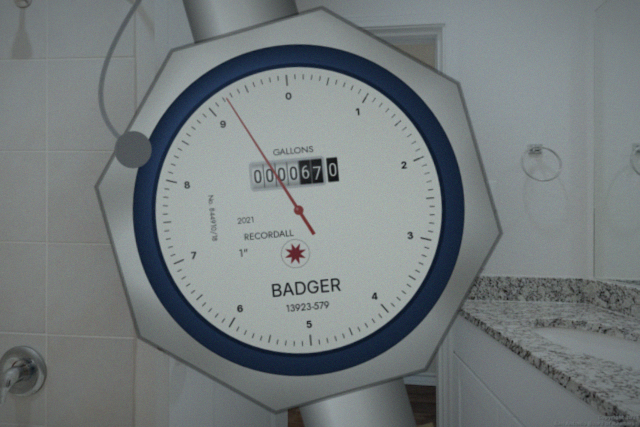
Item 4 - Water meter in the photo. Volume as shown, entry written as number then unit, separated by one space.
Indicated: 669.2 gal
